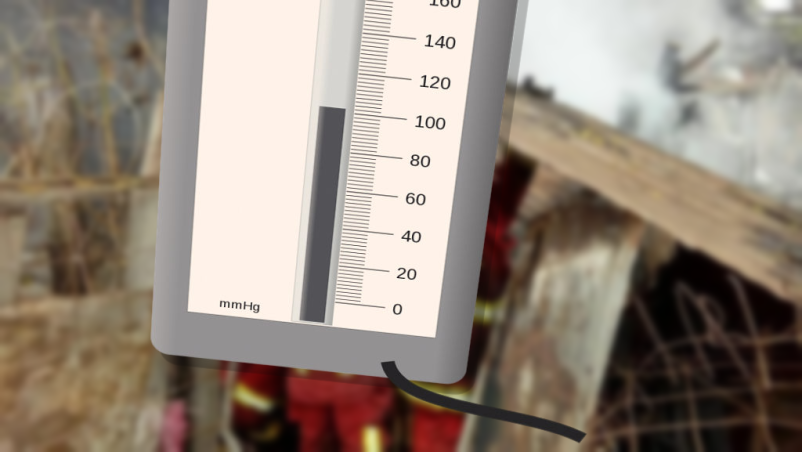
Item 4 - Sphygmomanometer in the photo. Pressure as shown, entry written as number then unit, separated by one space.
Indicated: 102 mmHg
